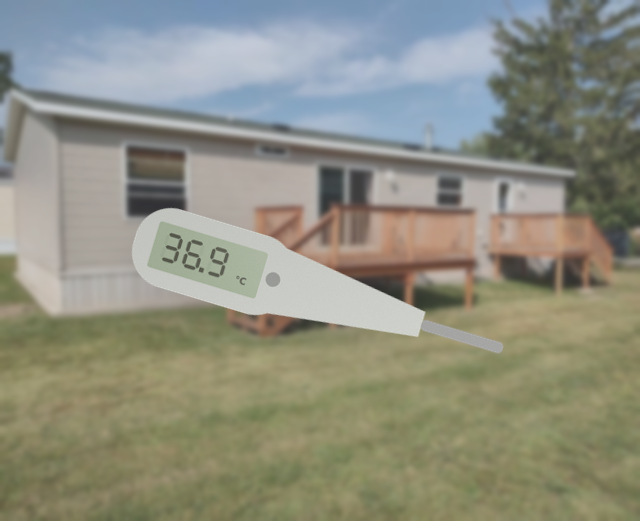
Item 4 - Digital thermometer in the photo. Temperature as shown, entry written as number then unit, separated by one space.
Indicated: 36.9 °C
